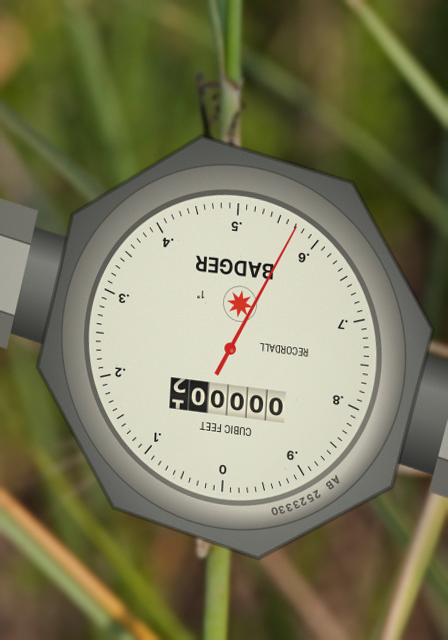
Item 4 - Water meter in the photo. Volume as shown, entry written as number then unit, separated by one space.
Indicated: 1.57 ft³
